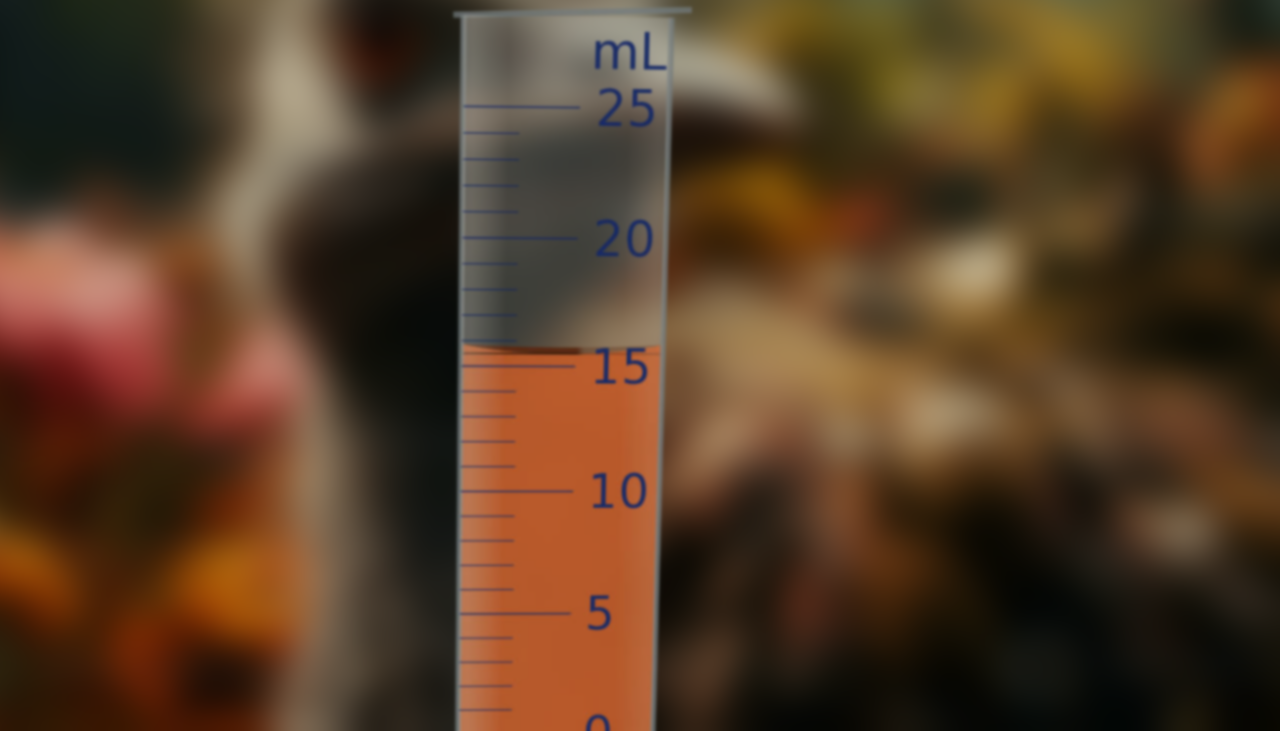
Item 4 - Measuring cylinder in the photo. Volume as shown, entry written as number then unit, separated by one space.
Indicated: 15.5 mL
